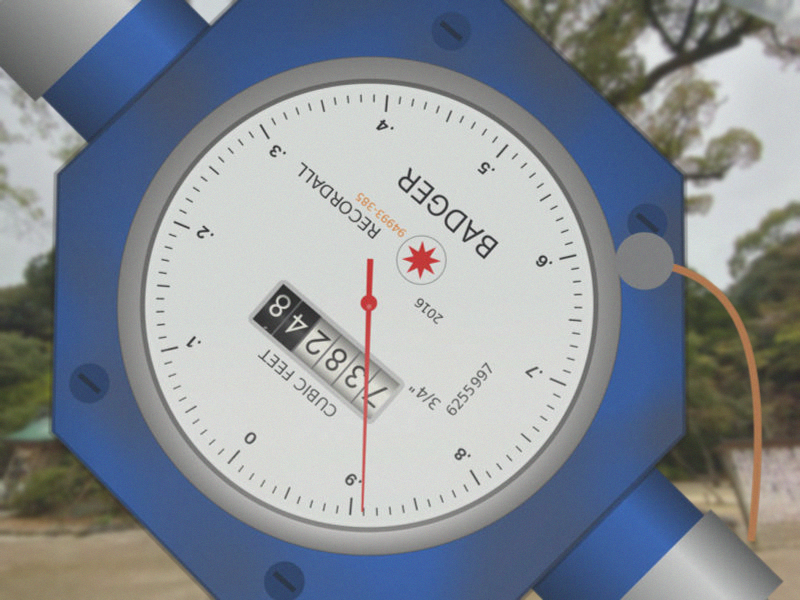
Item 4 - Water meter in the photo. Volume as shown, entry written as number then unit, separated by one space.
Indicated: 738247.89 ft³
